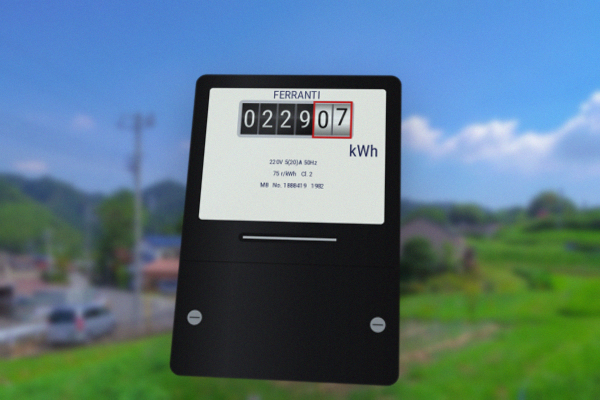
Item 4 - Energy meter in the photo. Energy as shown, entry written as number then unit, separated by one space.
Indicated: 229.07 kWh
